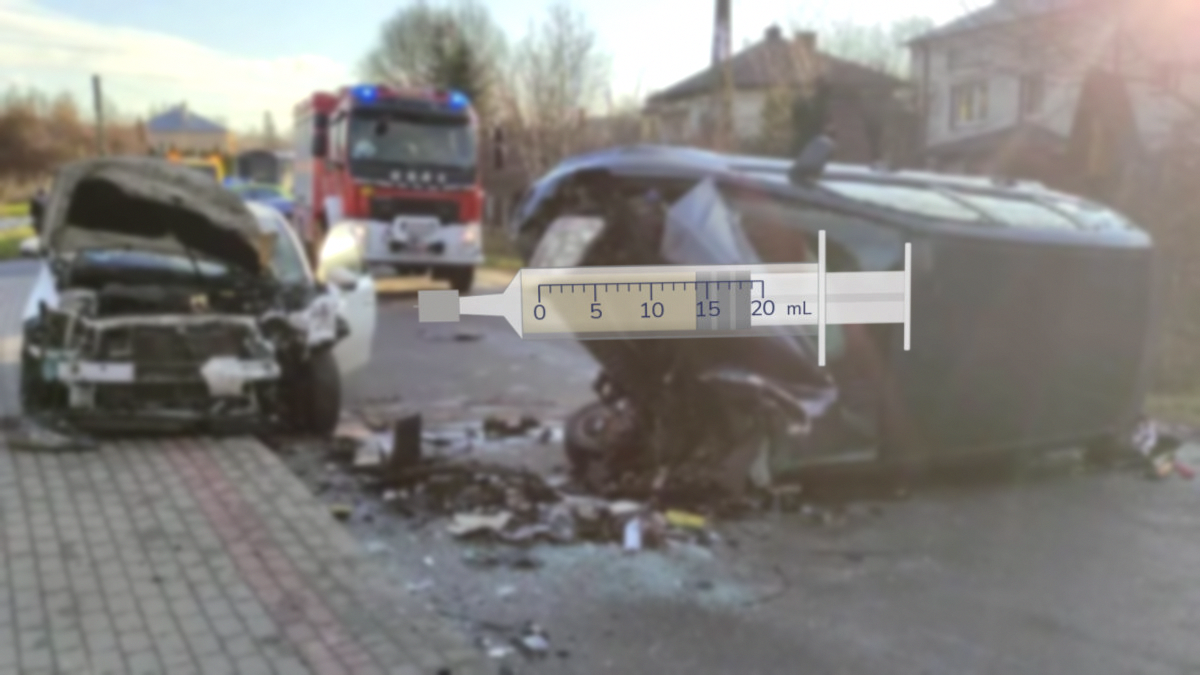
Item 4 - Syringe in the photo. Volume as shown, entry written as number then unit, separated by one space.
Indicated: 14 mL
